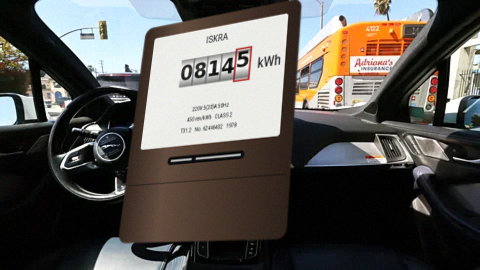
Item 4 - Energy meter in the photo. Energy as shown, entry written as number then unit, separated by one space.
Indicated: 814.5 kWh
